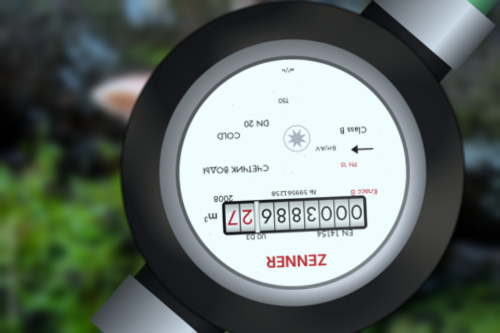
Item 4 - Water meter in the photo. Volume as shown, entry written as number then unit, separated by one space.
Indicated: 3886.27 m³
